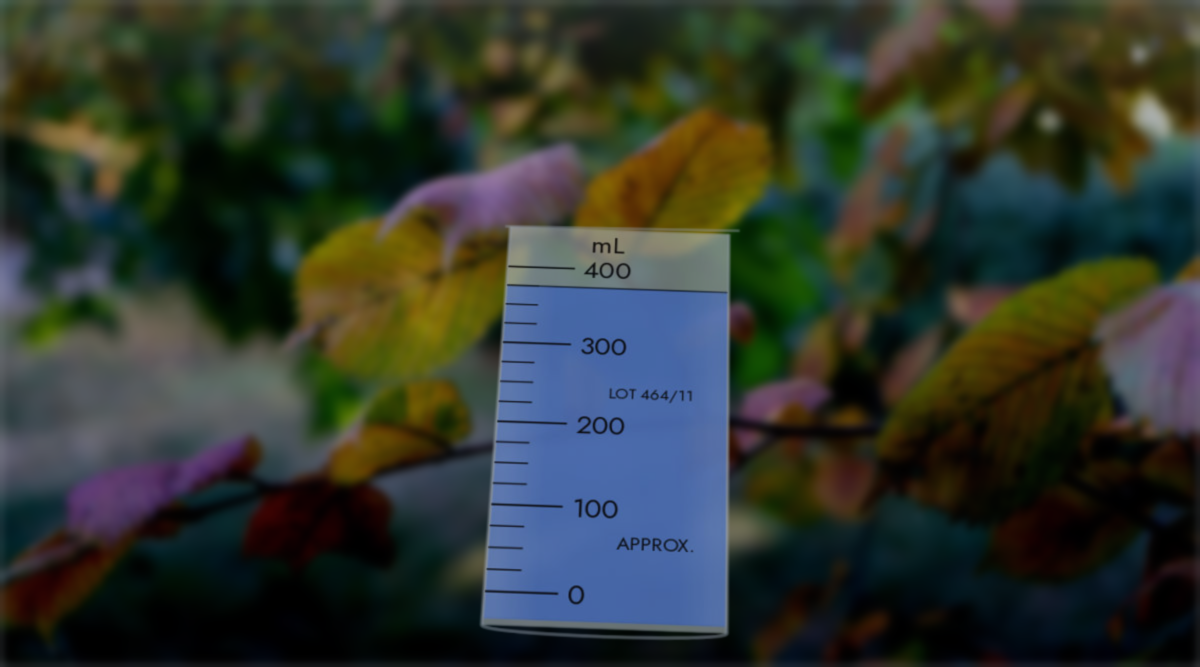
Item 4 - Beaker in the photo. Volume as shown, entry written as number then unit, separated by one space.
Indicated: 375 mL
